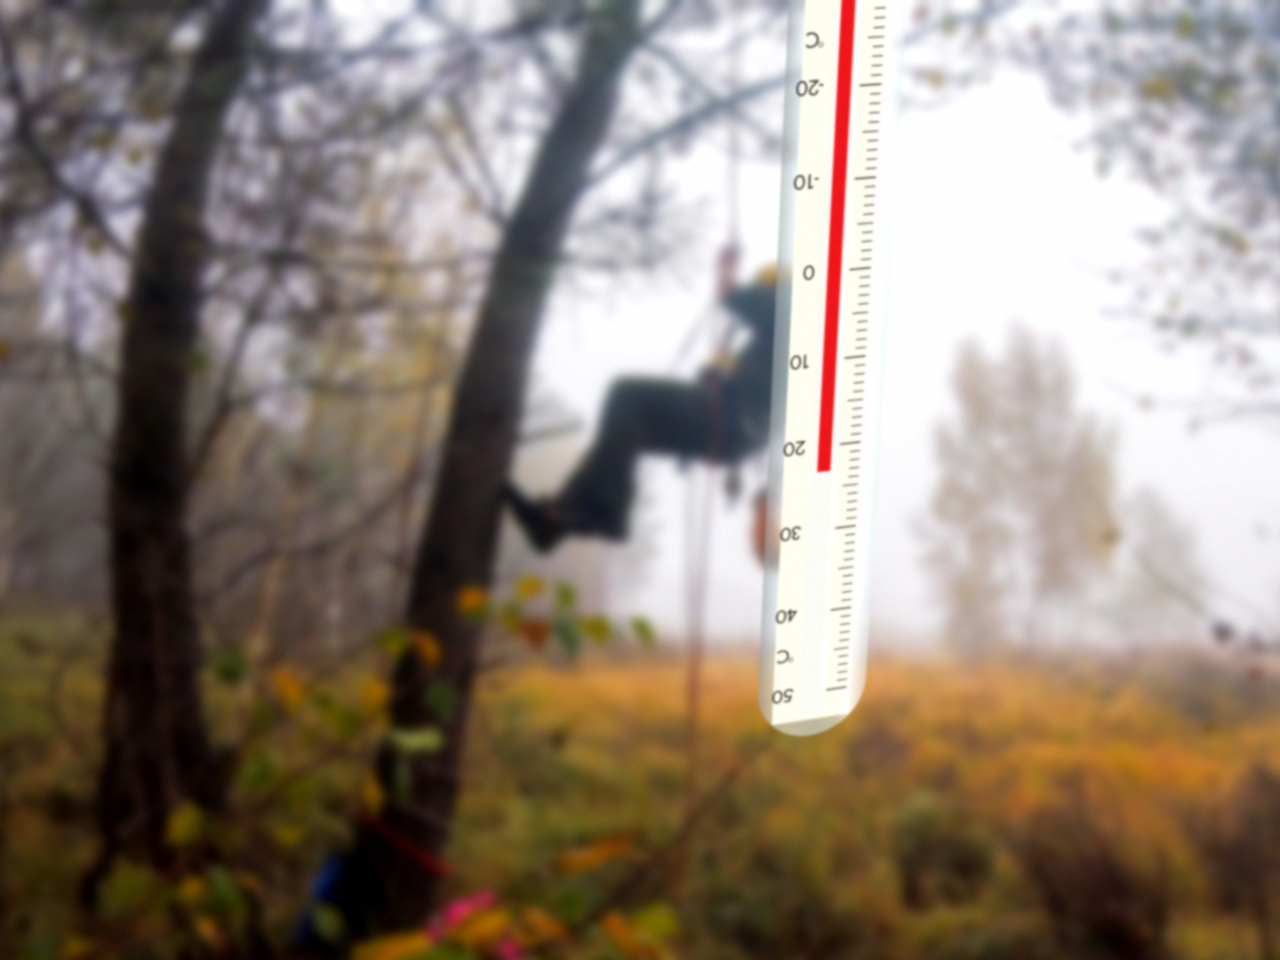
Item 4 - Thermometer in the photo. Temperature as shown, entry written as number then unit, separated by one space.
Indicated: 23 °C
